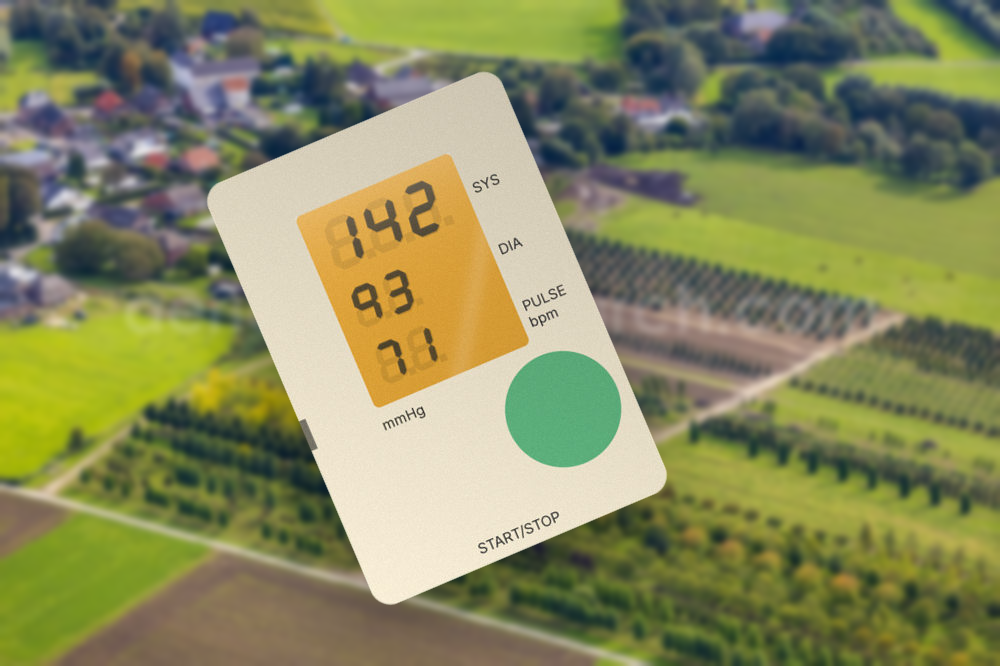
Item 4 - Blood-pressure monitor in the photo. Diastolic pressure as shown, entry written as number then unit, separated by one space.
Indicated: 93 mmHg
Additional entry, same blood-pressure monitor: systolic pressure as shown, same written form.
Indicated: 142 mmHg
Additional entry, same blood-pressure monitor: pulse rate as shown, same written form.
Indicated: 71 bpm
